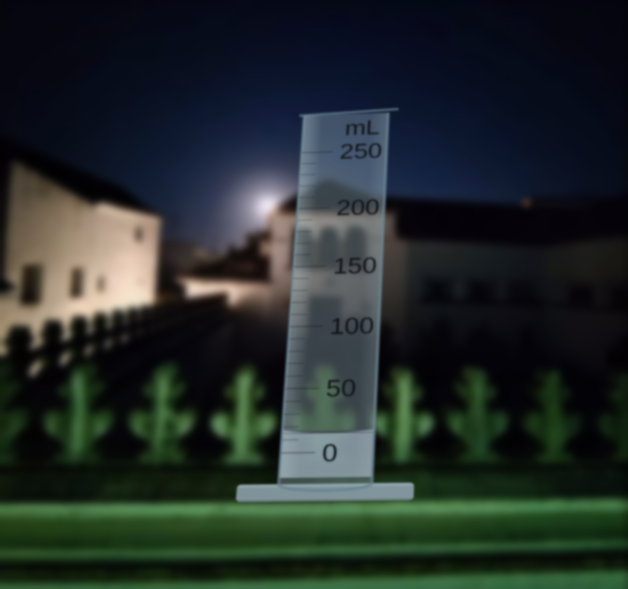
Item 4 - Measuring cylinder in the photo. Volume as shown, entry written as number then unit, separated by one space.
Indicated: 15 mL
